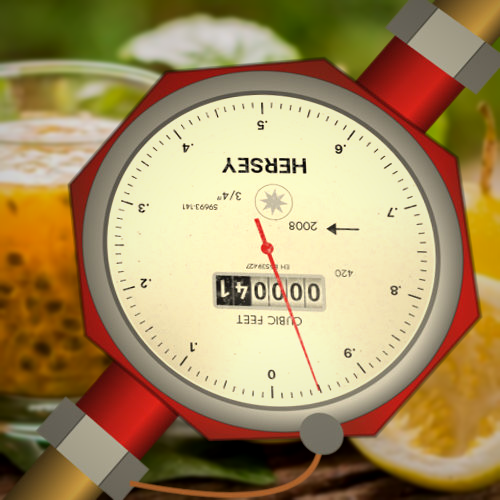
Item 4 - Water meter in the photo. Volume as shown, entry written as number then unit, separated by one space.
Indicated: 40.95 ft³
